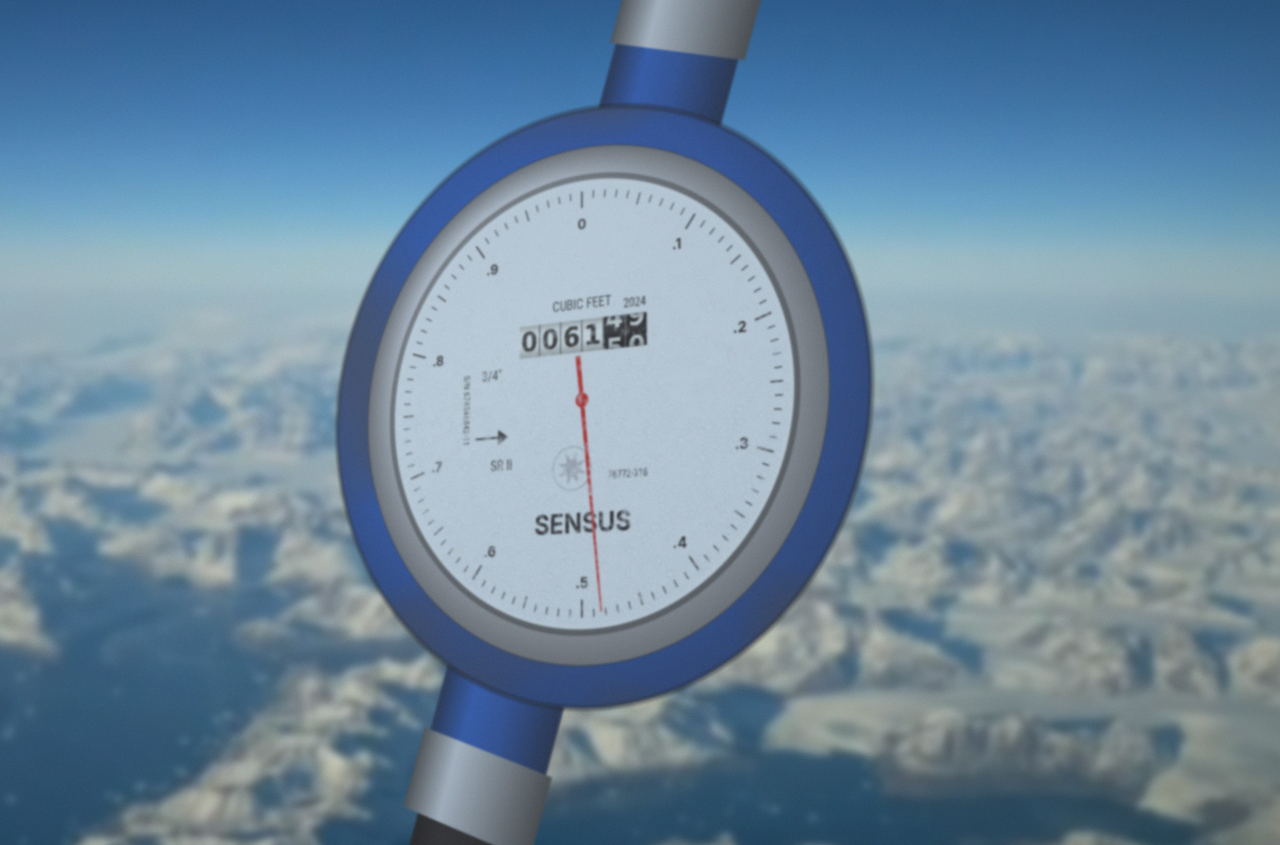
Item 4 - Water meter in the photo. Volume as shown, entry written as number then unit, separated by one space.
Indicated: 6149.48 ft³
